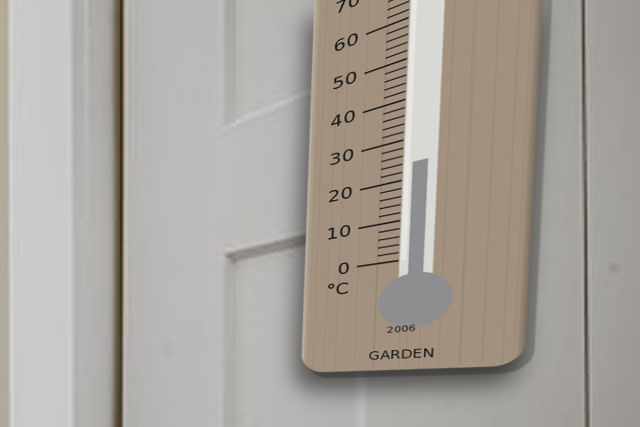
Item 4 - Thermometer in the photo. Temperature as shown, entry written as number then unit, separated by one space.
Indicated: 24 °C
